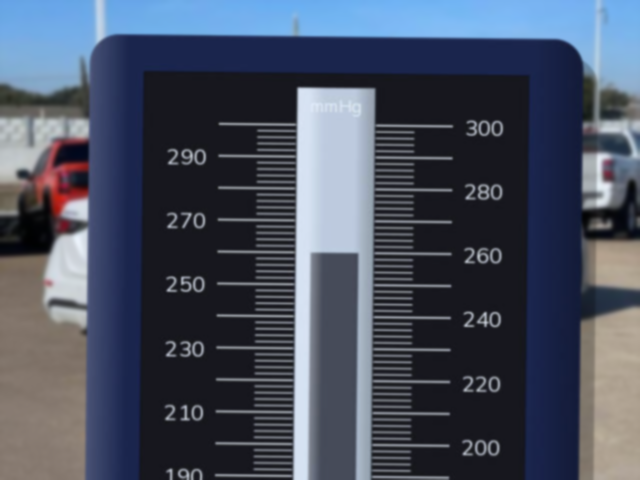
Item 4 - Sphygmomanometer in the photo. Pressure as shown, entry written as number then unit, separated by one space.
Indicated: 260 mmHg
